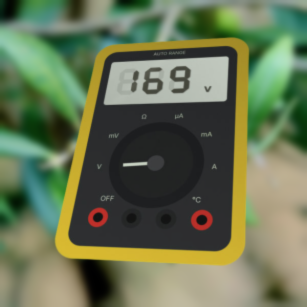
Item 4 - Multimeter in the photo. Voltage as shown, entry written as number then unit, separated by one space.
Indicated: 169 V
